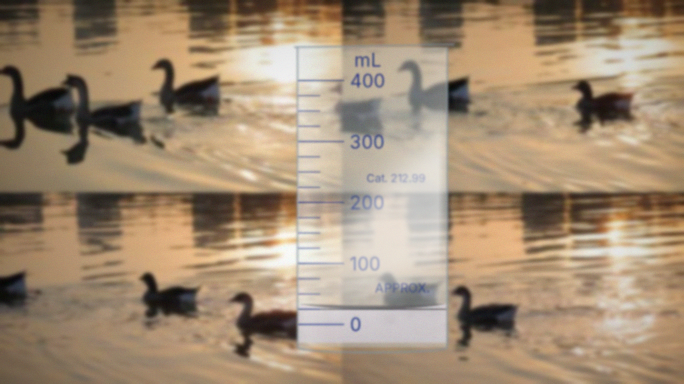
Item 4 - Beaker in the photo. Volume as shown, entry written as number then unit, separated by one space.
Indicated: 25 mL
